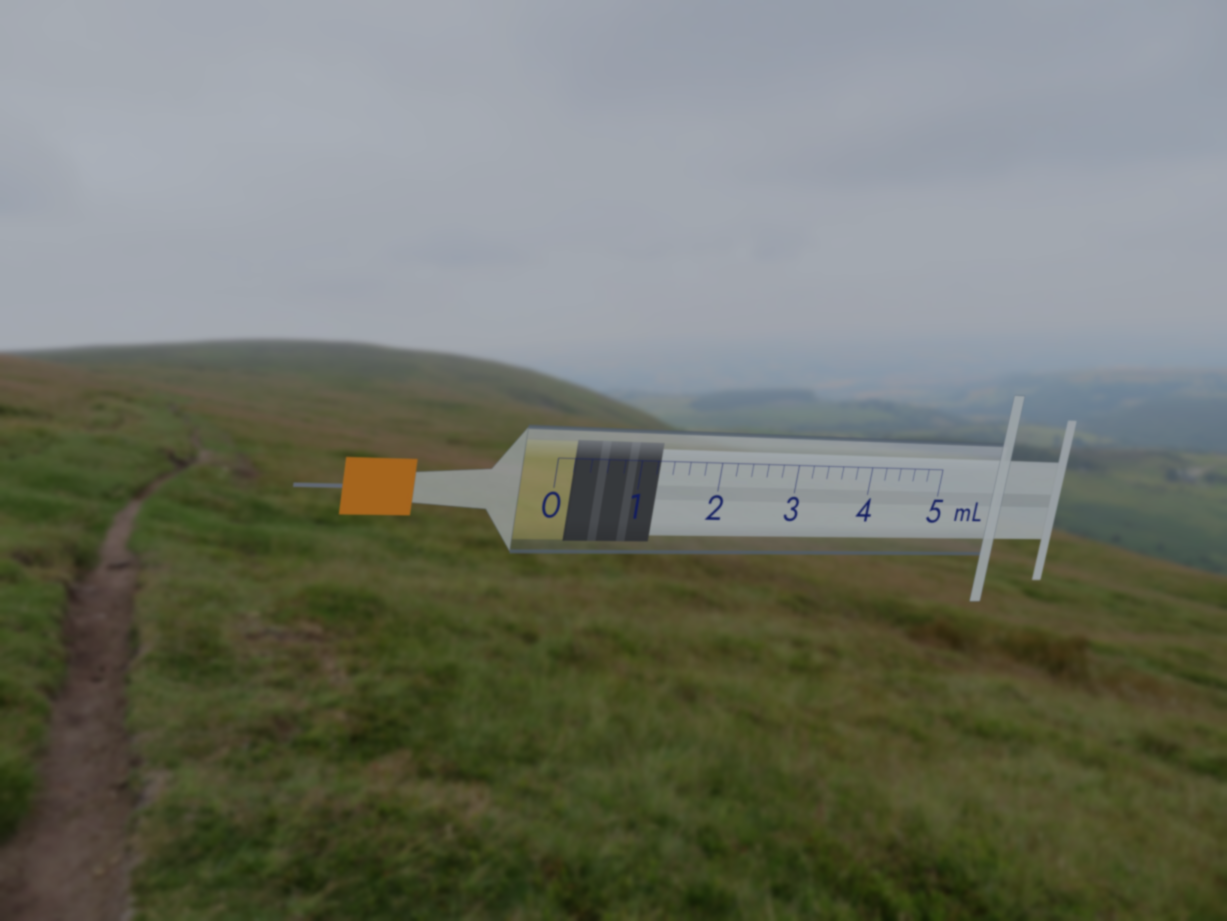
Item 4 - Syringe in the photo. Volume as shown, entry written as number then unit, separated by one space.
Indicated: 0.2 mL
